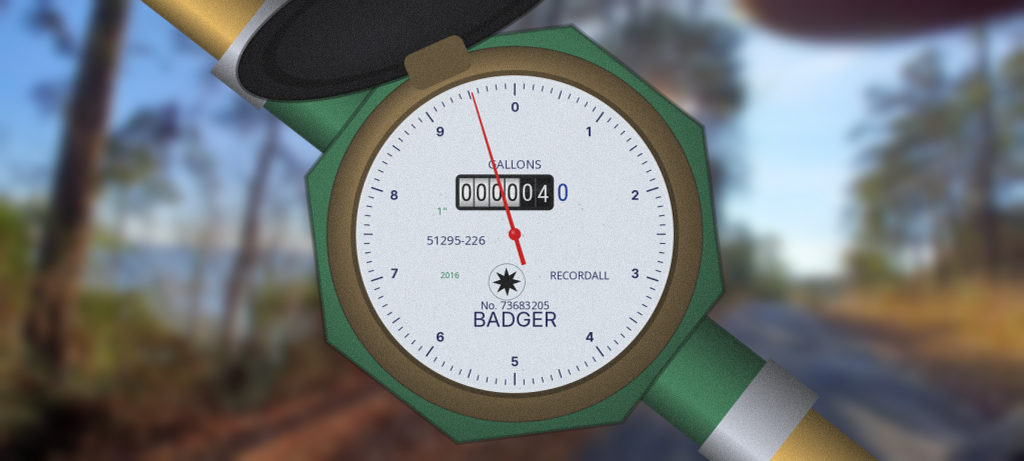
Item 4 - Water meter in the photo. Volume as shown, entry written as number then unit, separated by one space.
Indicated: 39.5 gal
